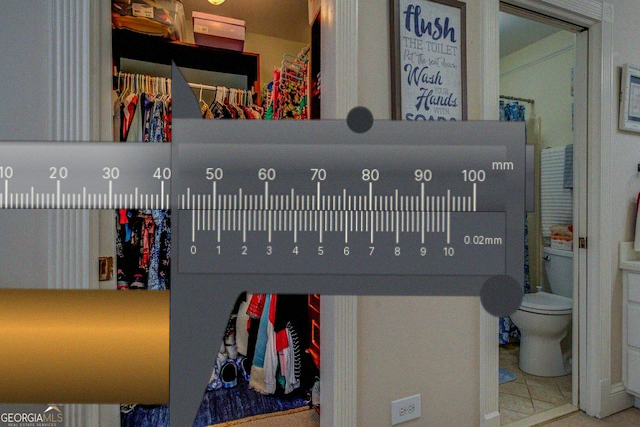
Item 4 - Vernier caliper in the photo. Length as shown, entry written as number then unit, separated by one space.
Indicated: 46.0 mm
